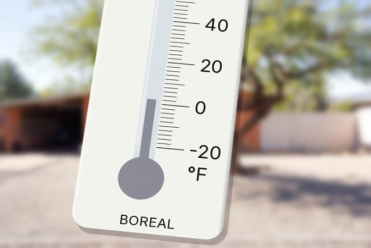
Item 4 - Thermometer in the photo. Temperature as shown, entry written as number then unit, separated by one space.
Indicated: 2 °F
